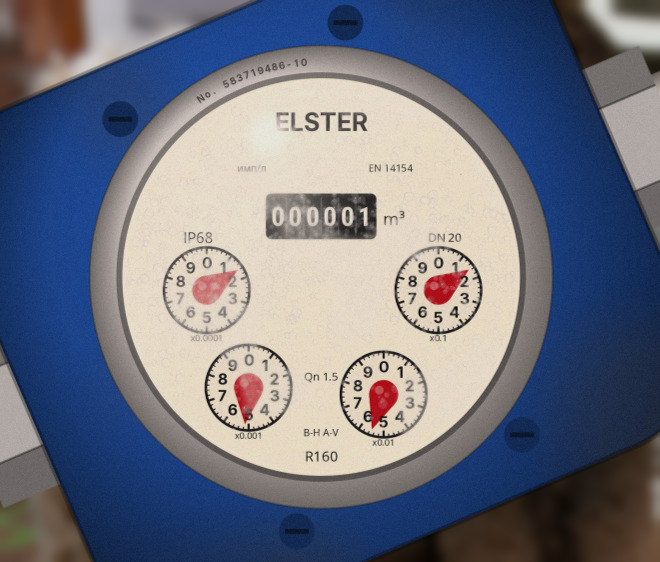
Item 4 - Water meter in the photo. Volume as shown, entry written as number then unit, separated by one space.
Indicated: 1.1551 m³
